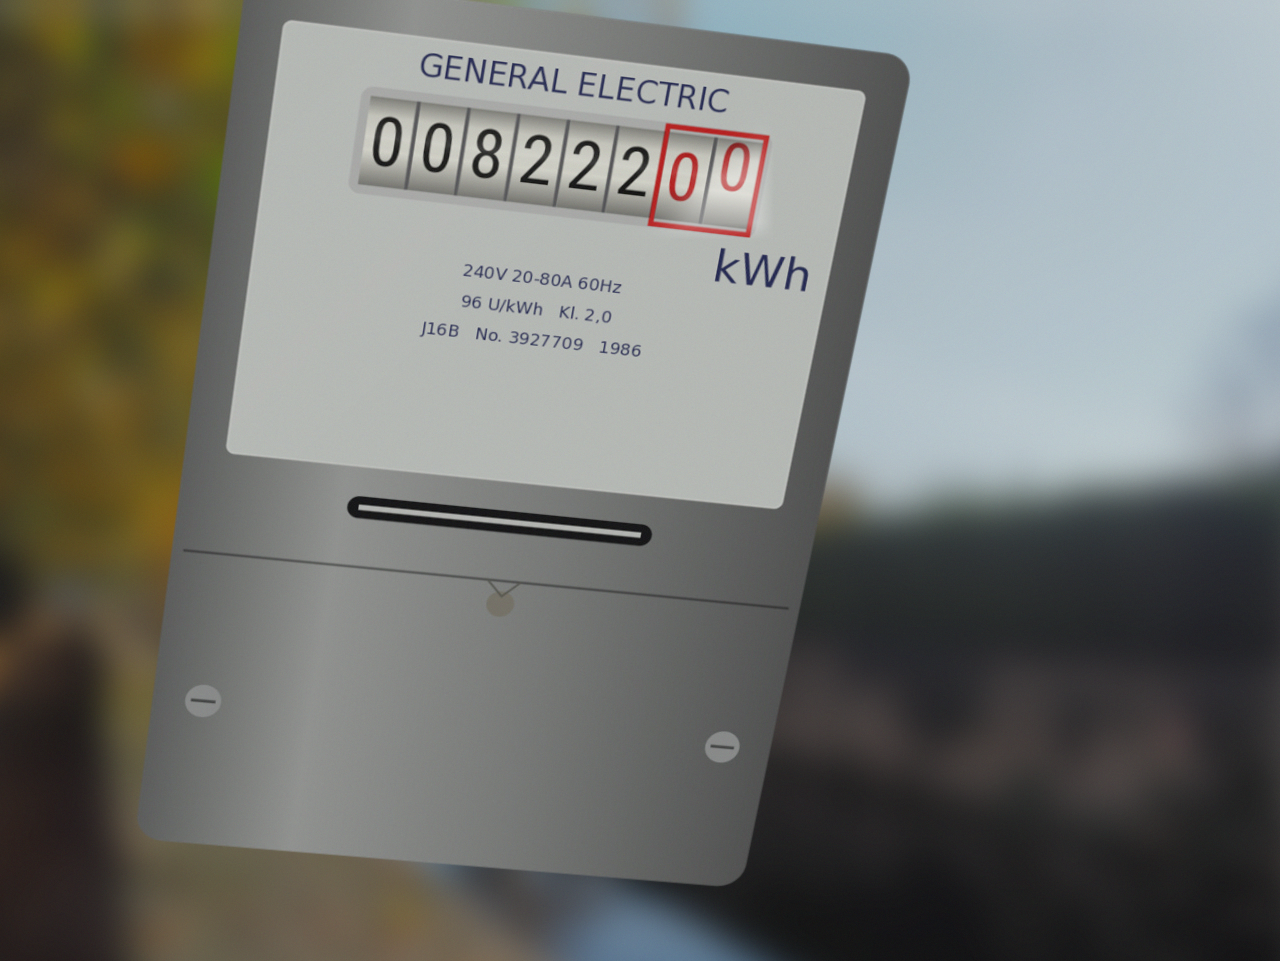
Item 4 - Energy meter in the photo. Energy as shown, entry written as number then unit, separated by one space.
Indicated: 8222.00 kWh
